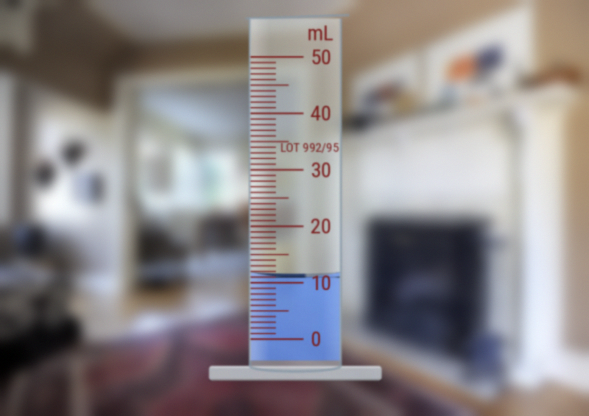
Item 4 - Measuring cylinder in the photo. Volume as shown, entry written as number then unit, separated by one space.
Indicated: 11 mL
